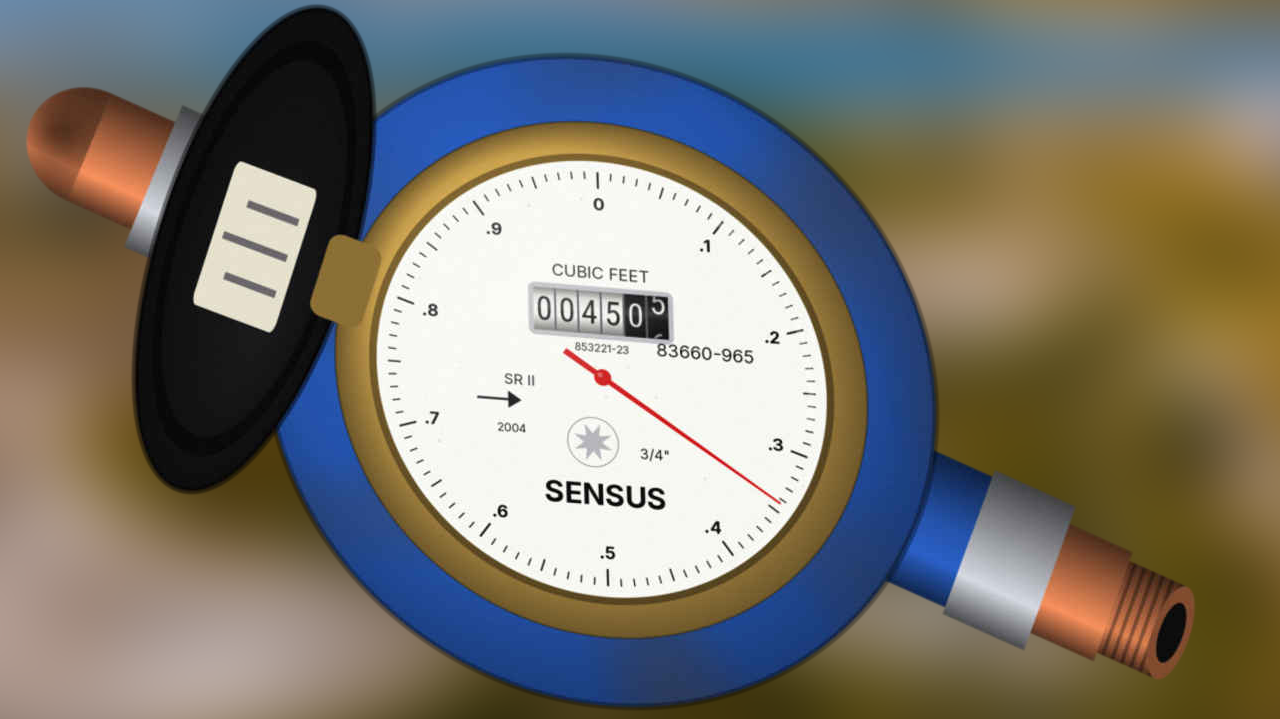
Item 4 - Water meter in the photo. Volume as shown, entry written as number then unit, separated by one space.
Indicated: 4505.34 ft³
